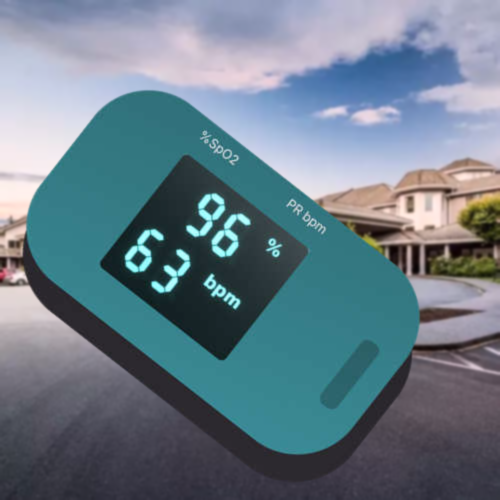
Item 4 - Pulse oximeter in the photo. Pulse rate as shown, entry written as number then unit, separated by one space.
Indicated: 63 bpm
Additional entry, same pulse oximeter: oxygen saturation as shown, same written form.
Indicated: 96 %
